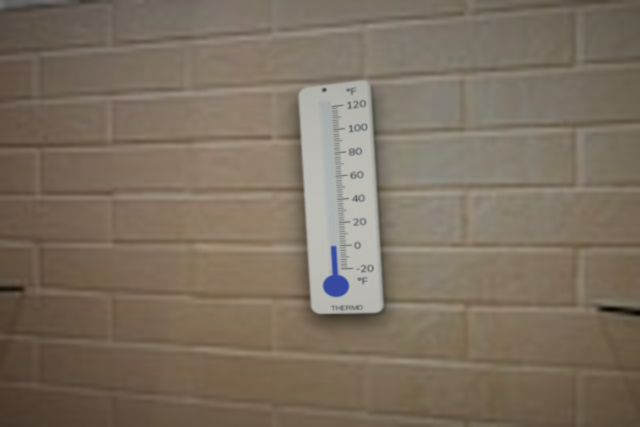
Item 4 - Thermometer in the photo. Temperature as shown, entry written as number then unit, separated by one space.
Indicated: 0 °F
